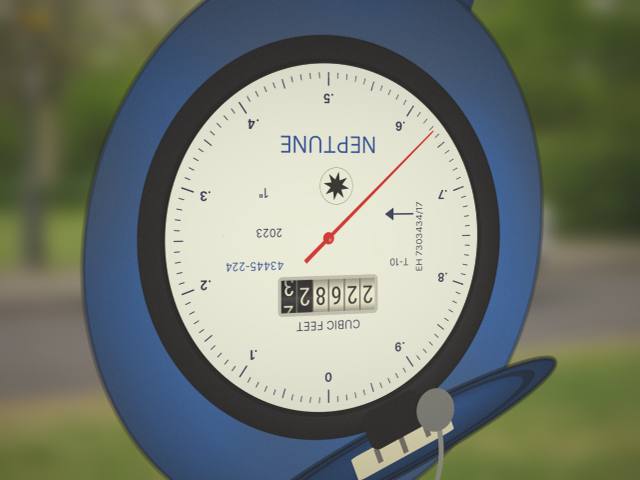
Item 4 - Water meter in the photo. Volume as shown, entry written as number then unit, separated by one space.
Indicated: 226822.63 ft³
